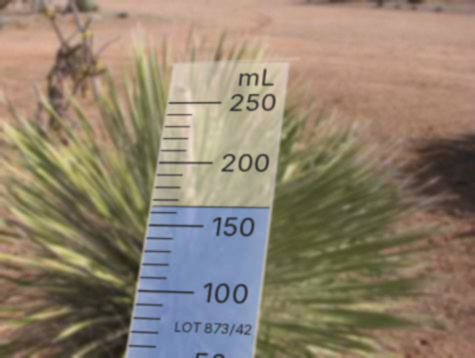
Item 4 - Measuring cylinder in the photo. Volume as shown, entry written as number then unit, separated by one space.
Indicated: 165 mL
